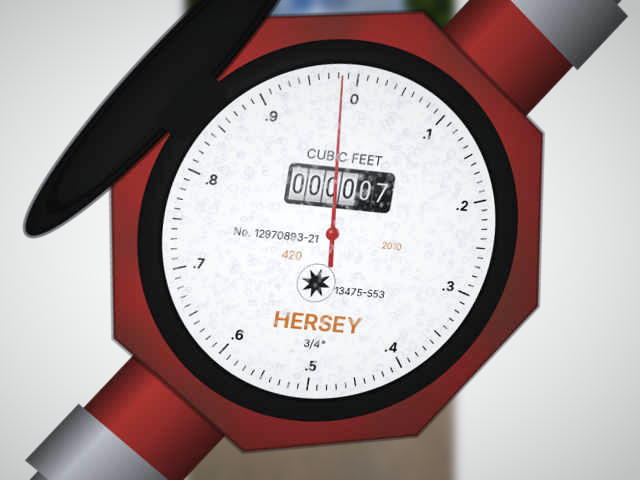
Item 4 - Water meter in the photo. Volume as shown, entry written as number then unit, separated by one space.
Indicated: 6.98 ft³
